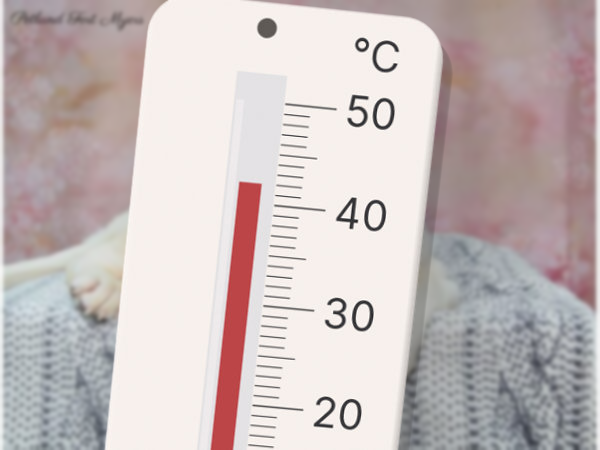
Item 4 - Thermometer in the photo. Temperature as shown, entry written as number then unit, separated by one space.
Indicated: 42 °C
